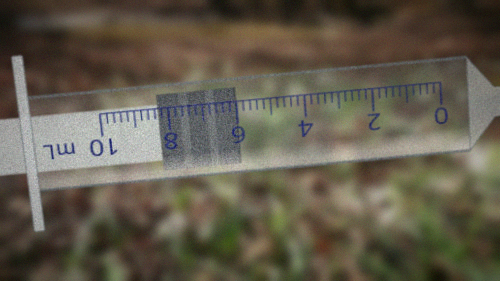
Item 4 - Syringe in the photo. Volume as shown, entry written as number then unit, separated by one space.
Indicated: 6 mL
